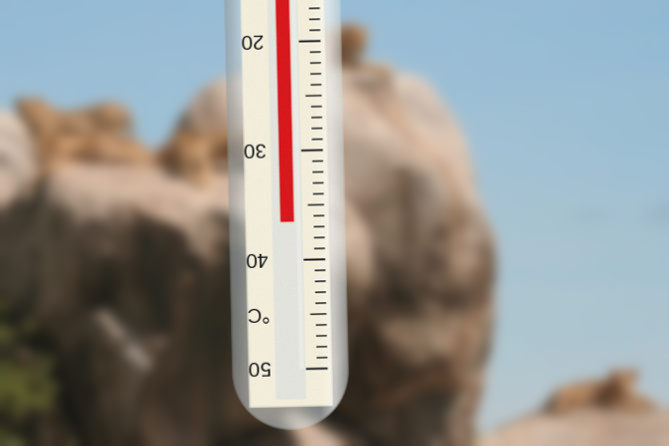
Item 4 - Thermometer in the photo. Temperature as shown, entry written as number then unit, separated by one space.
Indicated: 36.5 °C
